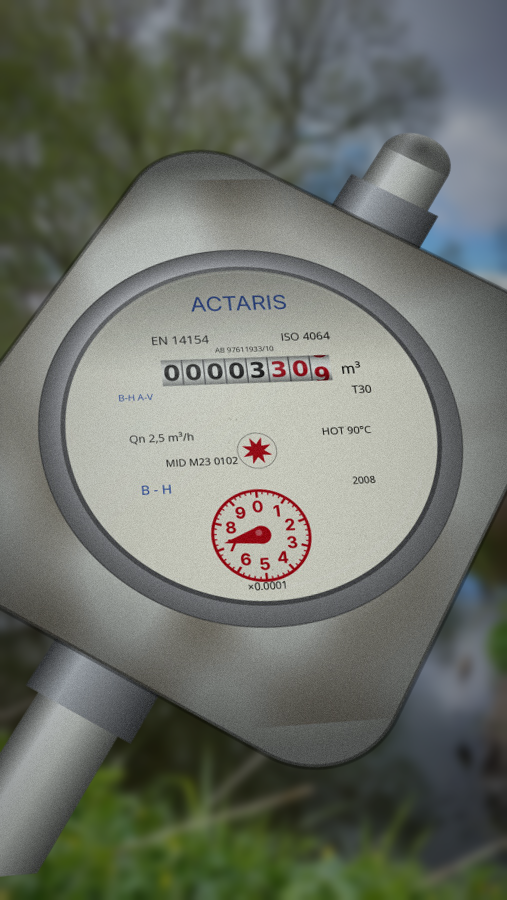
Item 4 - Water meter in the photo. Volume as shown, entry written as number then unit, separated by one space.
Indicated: 3.3087 m³
